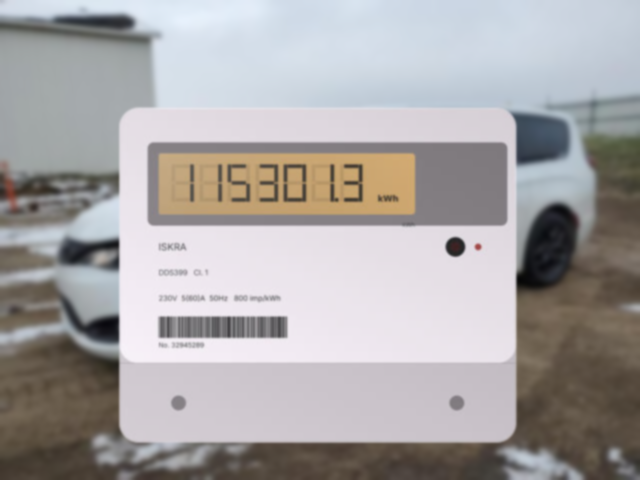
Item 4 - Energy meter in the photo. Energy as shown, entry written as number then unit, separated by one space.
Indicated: 115301.3 kWh
